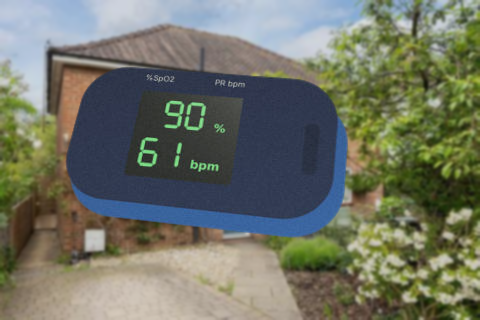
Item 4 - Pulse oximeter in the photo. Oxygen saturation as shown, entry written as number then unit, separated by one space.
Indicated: 90 %
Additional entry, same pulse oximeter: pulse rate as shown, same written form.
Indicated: 61 bpm
